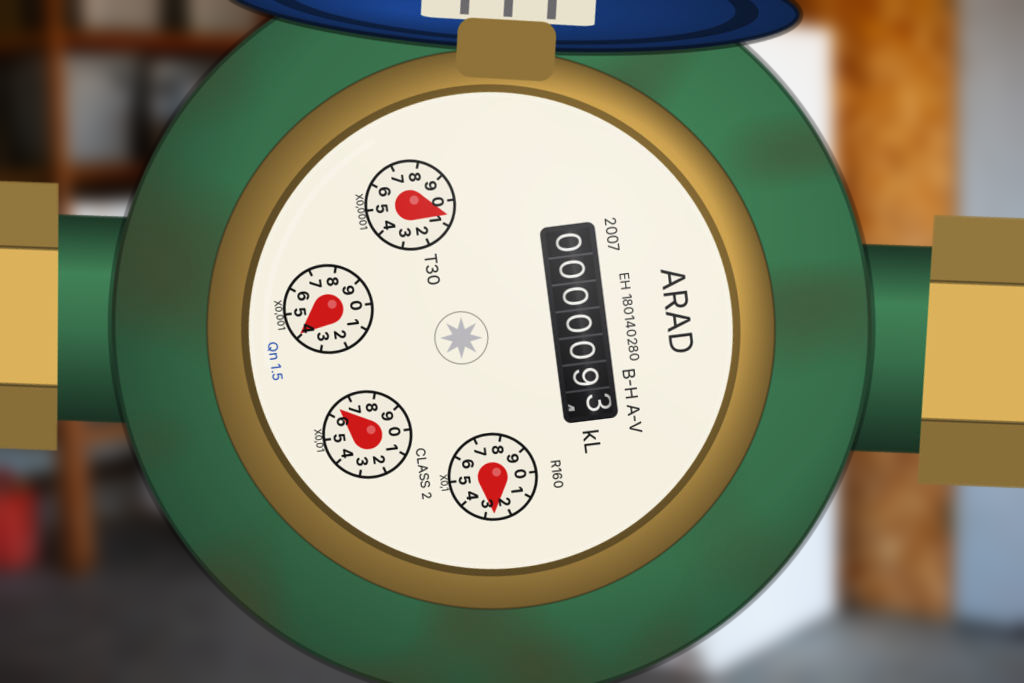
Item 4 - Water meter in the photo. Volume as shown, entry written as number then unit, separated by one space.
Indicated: 93.2640 kL
